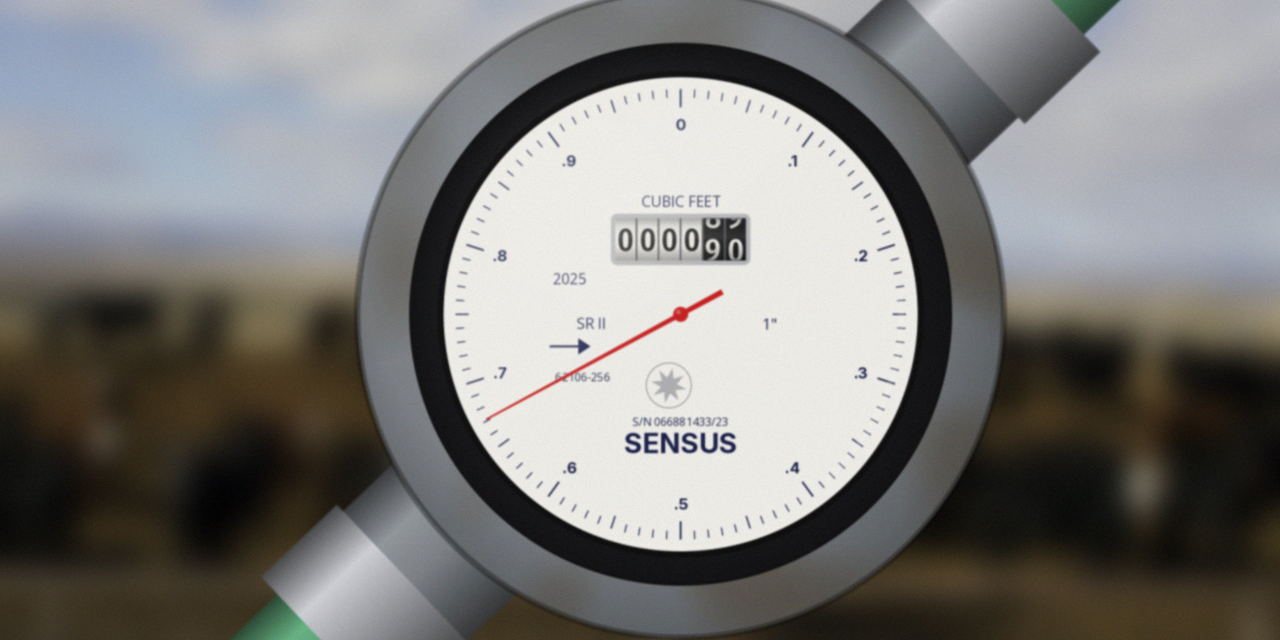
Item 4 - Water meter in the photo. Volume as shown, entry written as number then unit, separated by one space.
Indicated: 89.67 ft³
